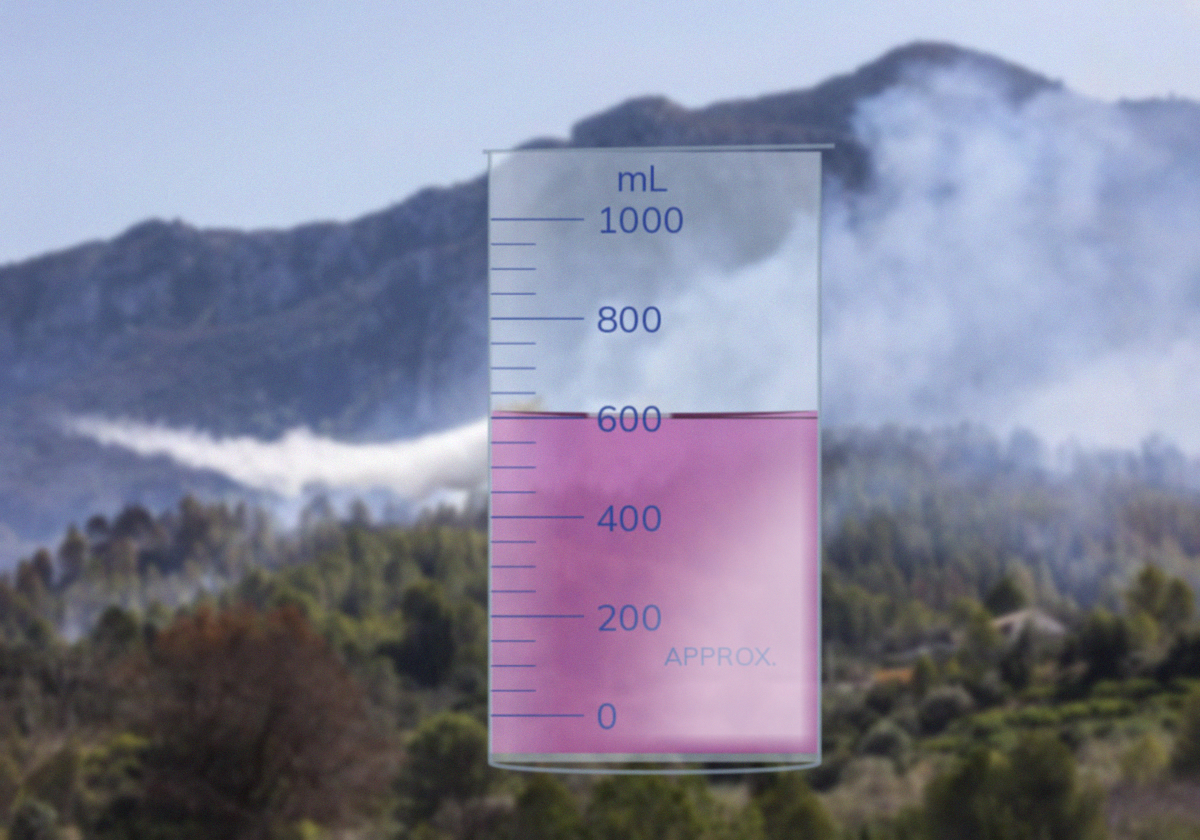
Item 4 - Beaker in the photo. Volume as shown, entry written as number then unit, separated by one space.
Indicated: 600 mL
